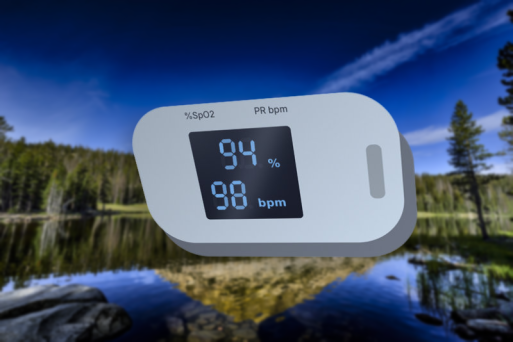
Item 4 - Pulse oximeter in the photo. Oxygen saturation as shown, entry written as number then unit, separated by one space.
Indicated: 94 %
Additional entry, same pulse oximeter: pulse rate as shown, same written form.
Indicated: 98 bpm
